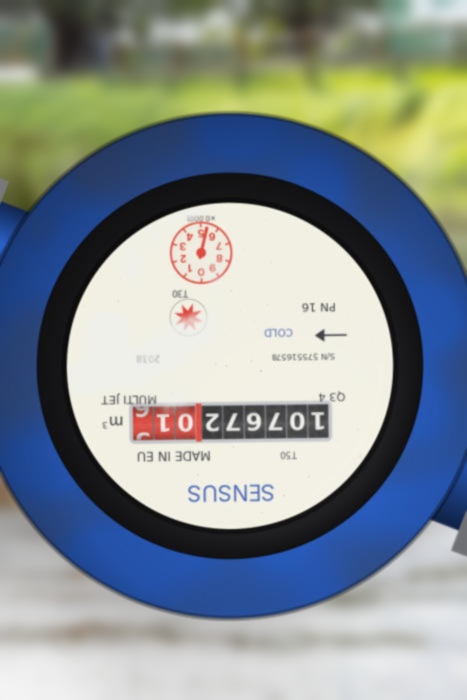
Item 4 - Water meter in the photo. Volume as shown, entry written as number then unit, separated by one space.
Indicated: 107672.0155 m³
